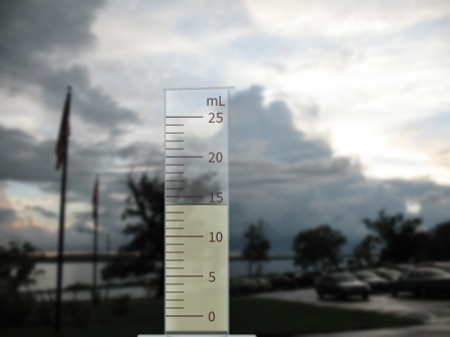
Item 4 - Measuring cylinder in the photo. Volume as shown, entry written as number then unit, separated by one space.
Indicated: 14 mL
